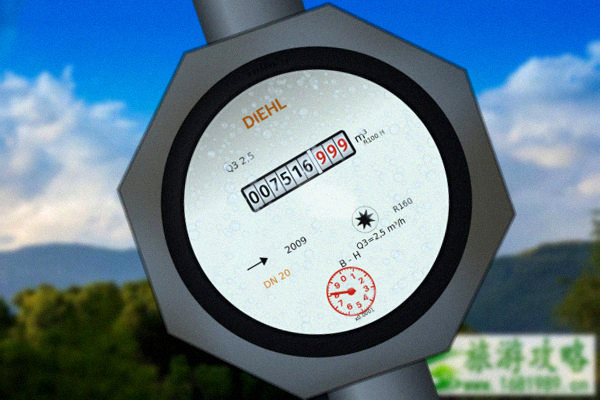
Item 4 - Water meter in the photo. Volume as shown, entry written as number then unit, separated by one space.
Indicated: 7516.9998 m³
